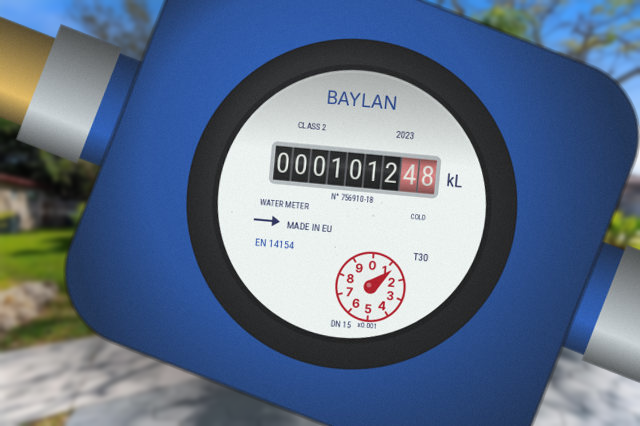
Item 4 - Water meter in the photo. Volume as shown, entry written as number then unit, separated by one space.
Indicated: 1012.481 kL
